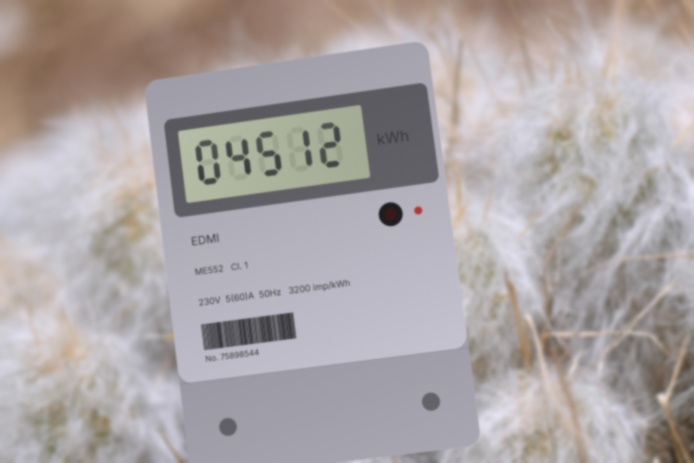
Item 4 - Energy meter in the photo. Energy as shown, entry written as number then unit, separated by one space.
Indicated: 4512 kWh
